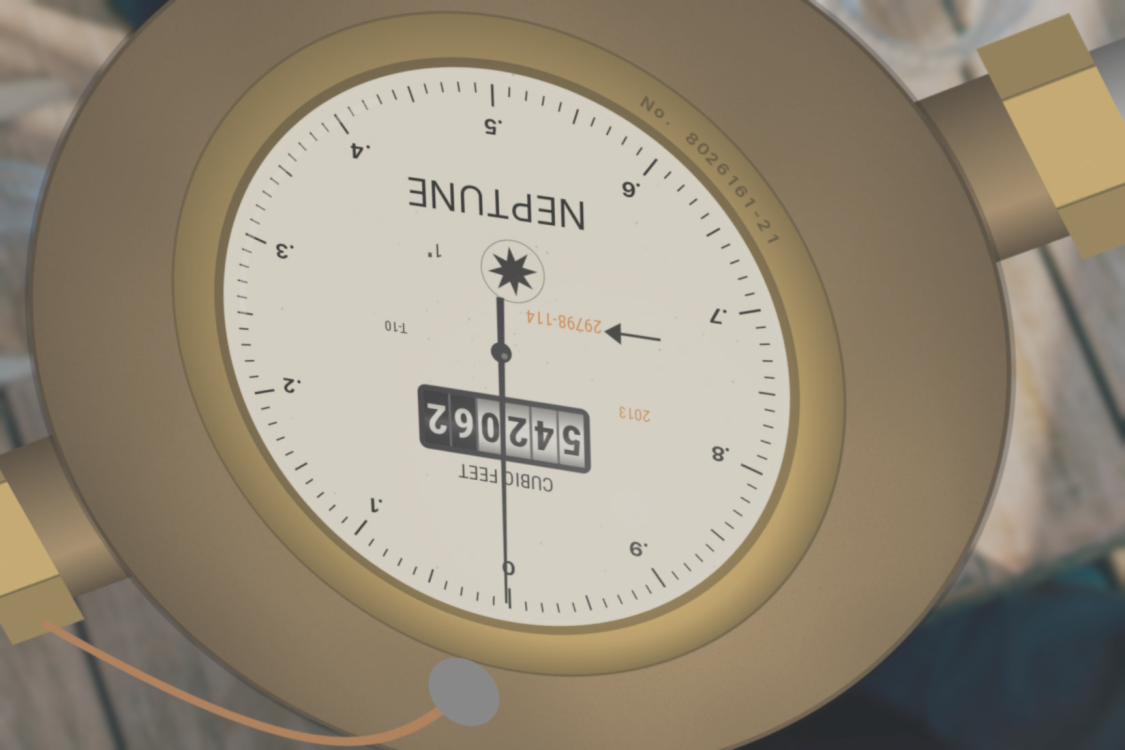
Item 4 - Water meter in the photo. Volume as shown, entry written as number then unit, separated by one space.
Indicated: 542062.00 ft³
